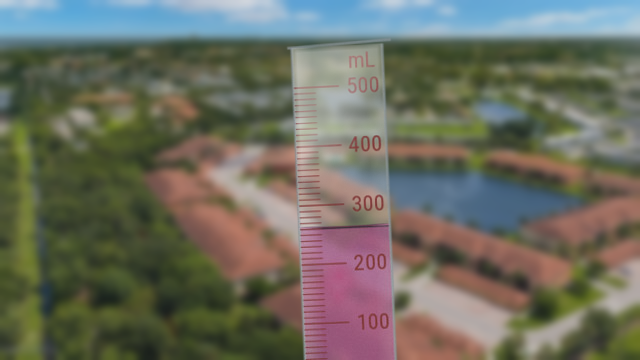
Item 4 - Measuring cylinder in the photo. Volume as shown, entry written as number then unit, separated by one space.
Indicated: 260 mL
